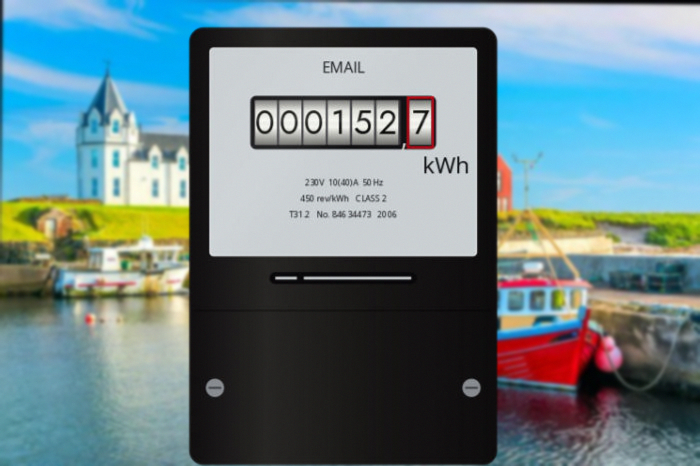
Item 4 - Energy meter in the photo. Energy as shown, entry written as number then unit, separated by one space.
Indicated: 152.7 kWh
